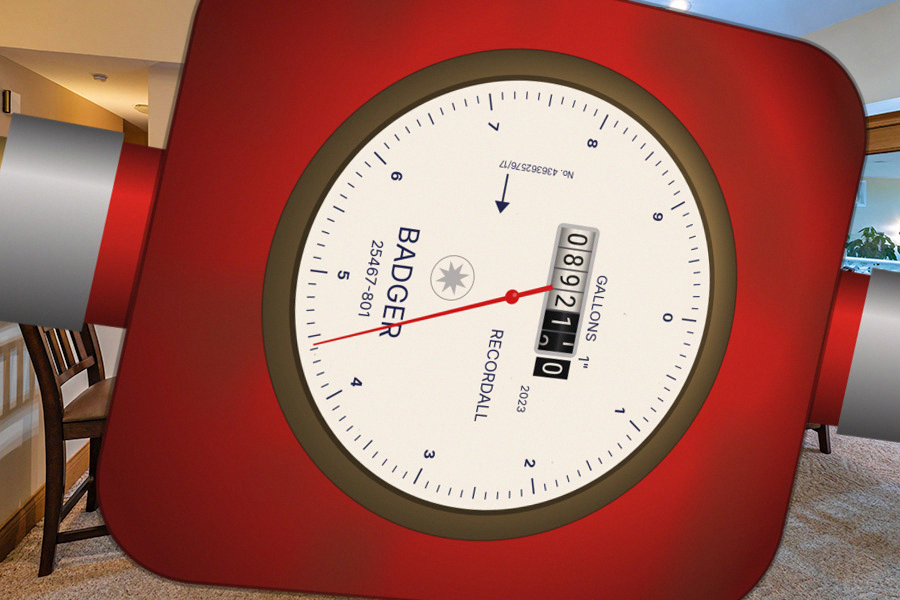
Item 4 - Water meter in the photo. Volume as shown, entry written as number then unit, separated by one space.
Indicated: 892114.4 gal
